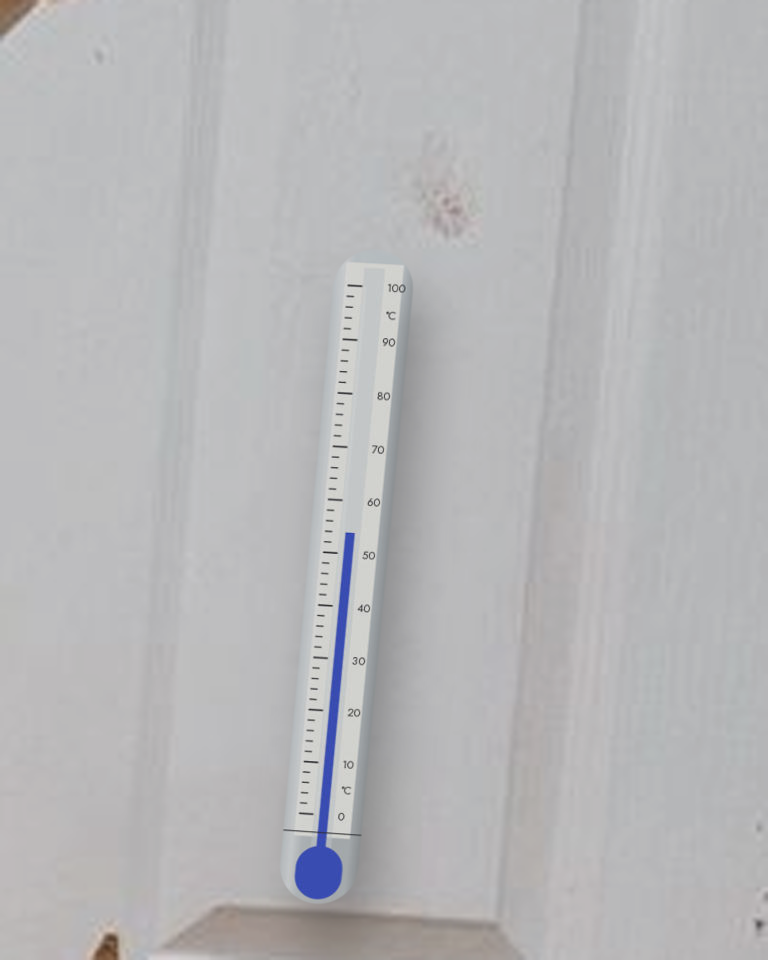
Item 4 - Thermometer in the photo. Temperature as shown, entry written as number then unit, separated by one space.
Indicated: 54 °C
